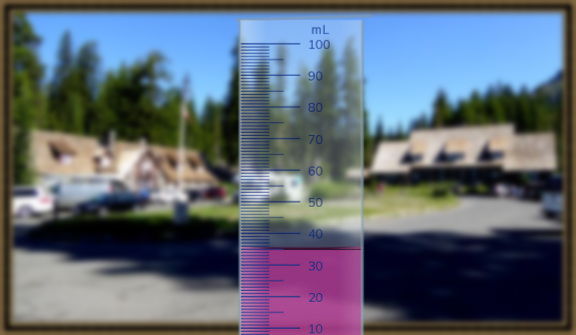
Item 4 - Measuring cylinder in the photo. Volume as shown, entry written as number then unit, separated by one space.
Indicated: 35 mL
